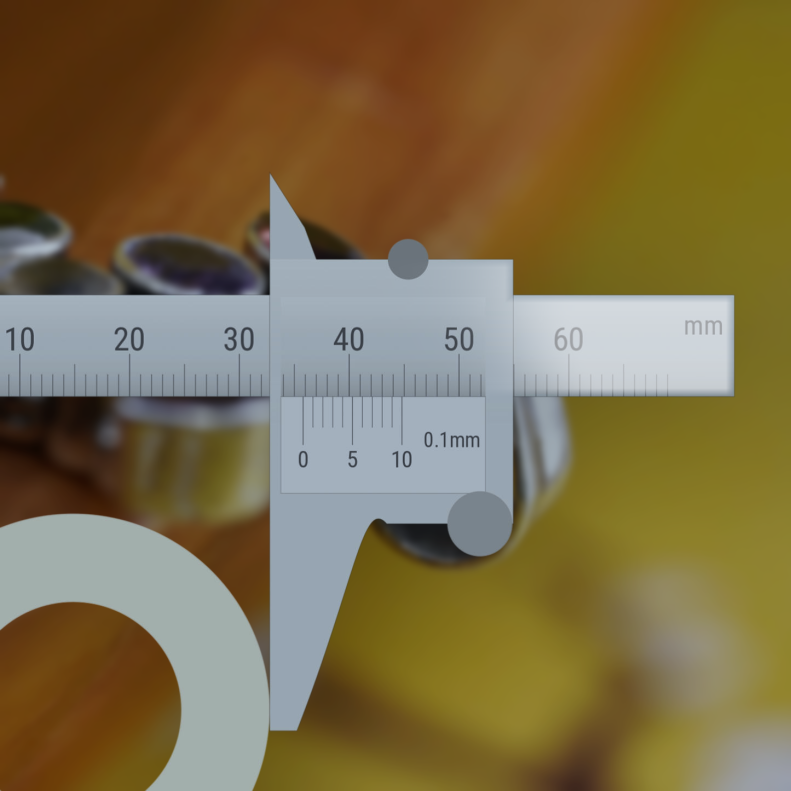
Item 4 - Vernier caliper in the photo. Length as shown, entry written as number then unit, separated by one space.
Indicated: 35.8 mm
